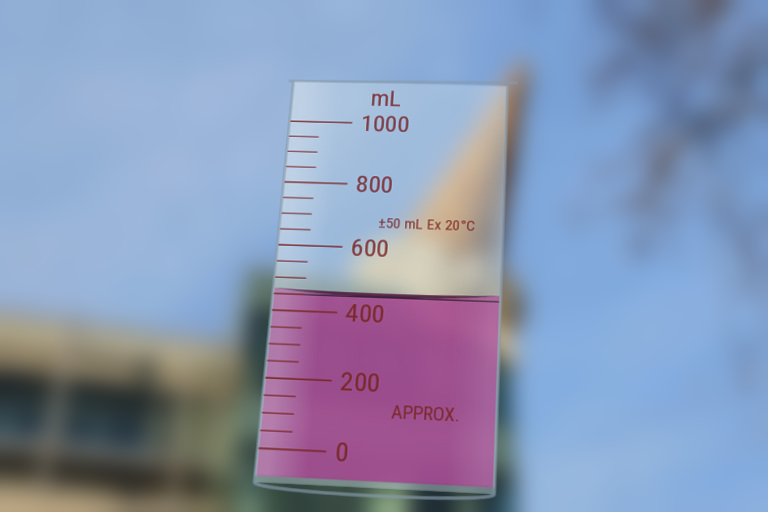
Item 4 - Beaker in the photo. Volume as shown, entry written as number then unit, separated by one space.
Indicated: 450 mL
